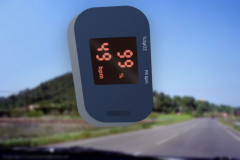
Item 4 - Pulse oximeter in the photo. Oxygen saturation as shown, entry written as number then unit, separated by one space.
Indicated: 99 %
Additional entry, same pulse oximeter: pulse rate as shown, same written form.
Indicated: 49 bpm
